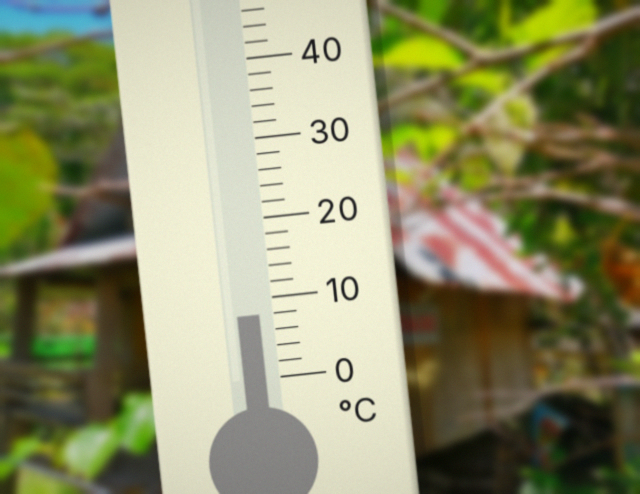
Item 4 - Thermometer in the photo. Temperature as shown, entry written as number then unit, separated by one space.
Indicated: 8 °C
